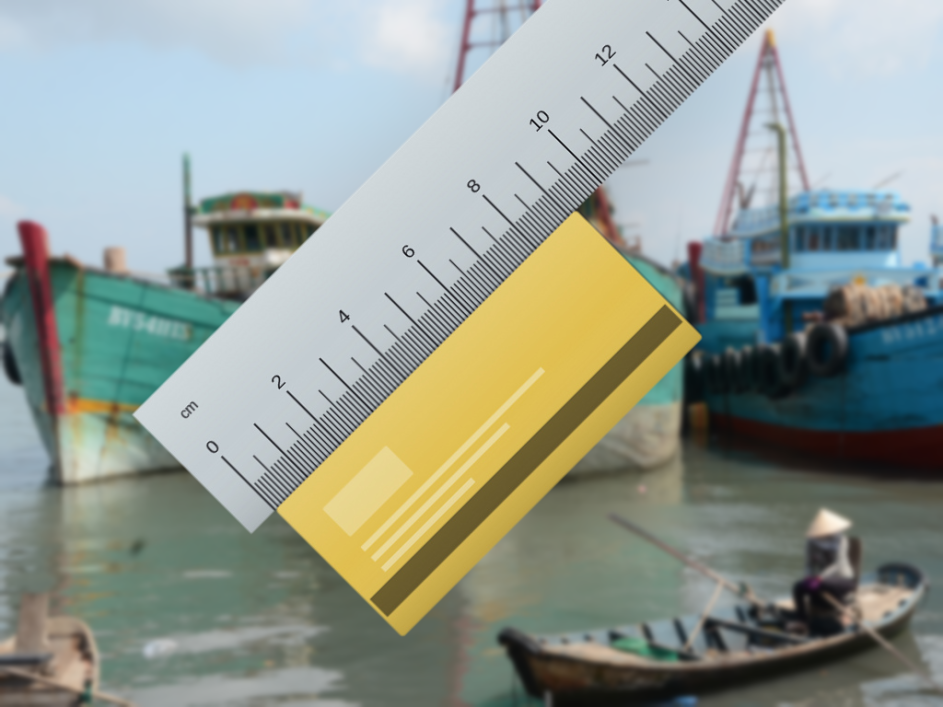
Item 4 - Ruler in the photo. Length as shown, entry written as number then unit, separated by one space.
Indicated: 9.2 cm
